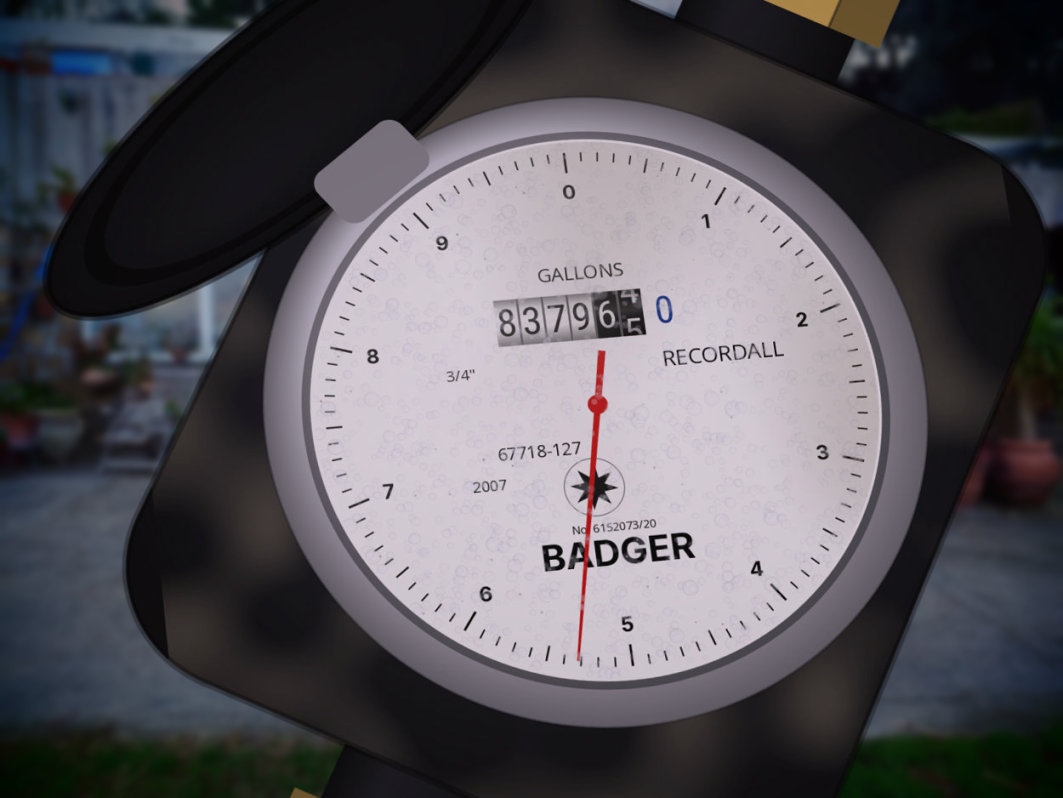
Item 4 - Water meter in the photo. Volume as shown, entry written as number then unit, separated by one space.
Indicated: 8379645.3 gal
